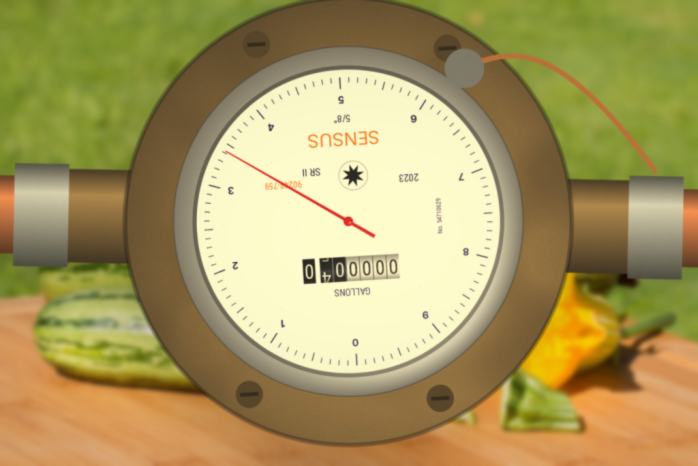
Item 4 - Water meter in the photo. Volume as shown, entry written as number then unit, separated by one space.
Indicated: 43.4 gal
